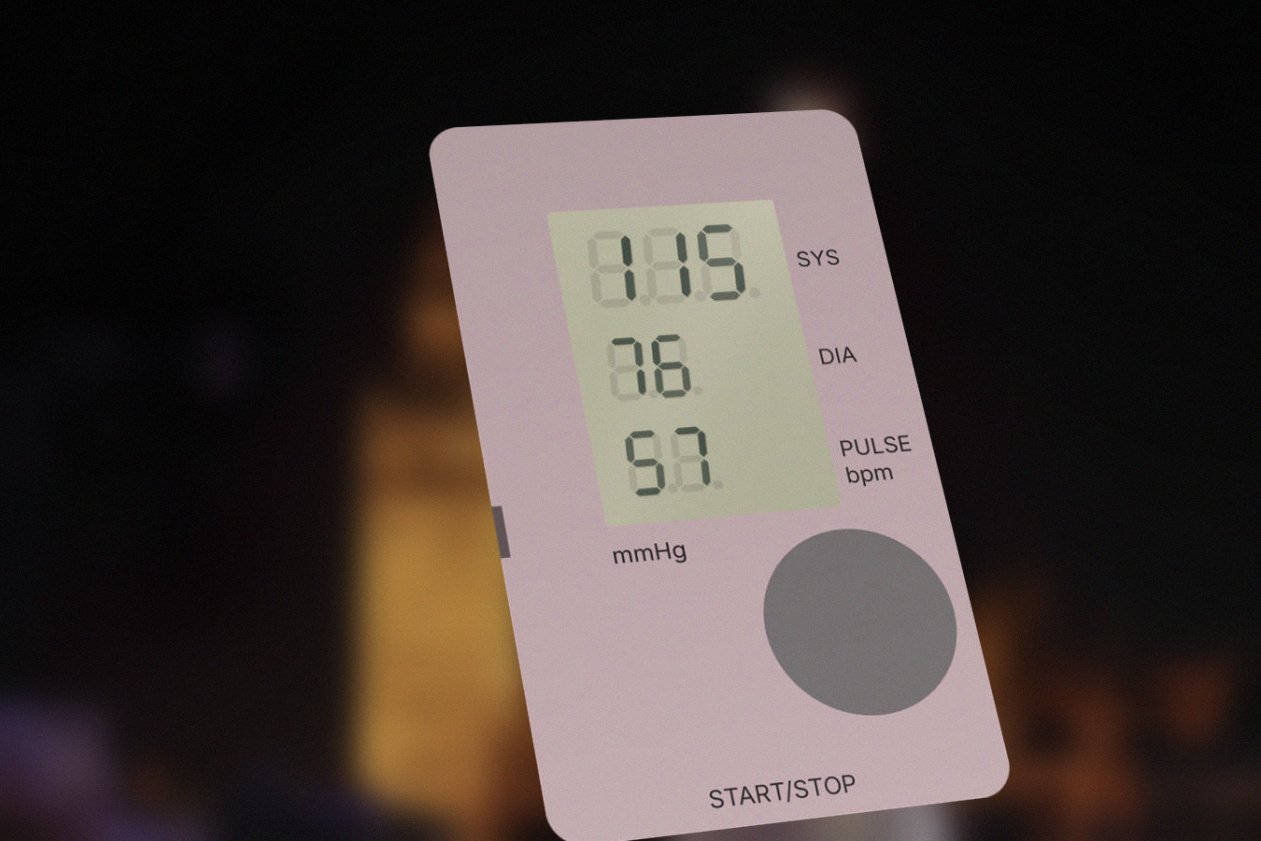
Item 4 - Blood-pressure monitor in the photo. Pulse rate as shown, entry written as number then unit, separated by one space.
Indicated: 57 bpm
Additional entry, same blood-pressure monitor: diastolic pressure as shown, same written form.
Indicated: 76 mmHg
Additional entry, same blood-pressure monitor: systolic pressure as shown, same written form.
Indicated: 115 mmHg
